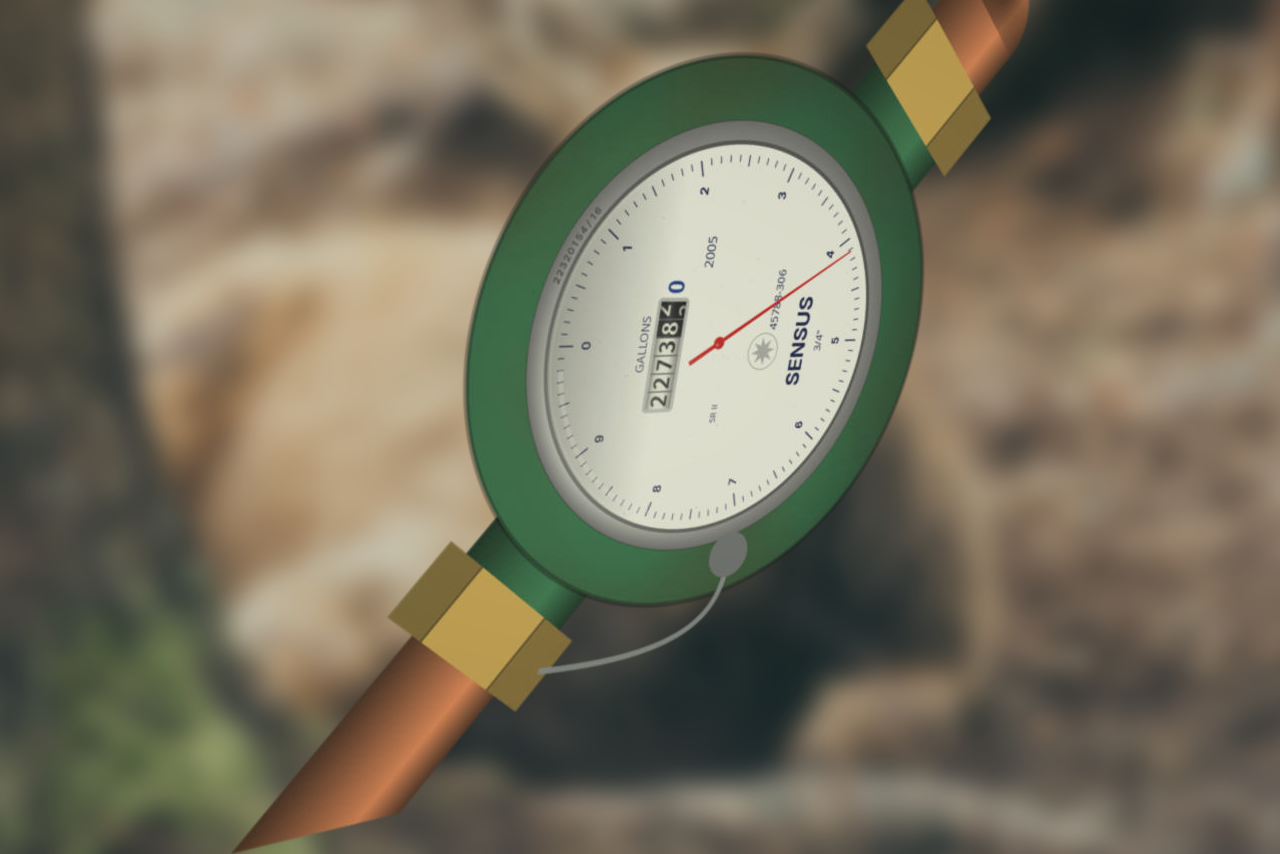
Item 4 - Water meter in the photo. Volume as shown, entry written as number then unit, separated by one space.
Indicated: 2273824.1 gal
